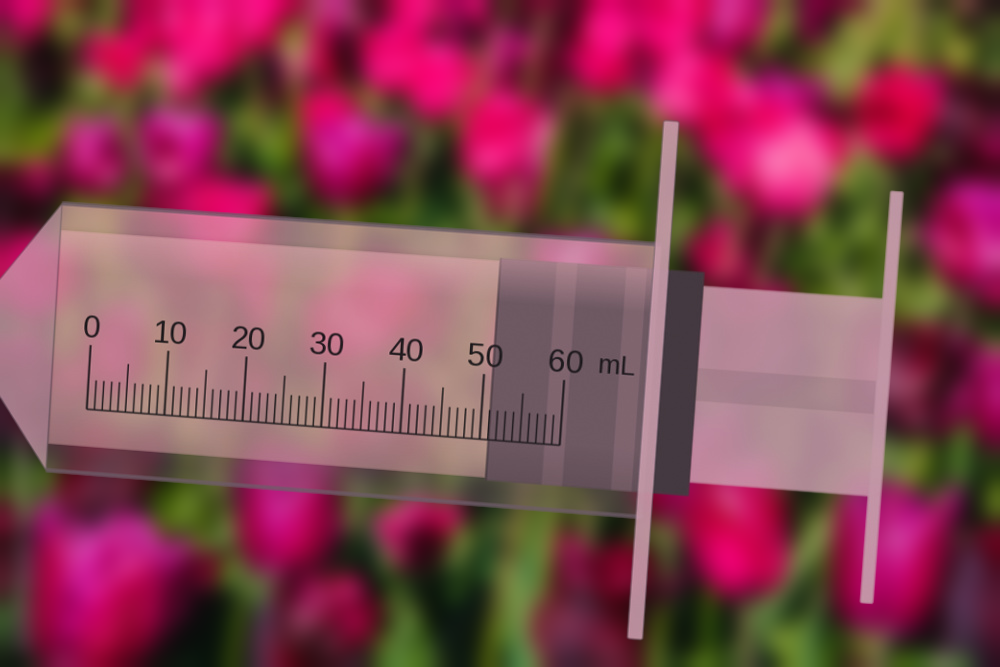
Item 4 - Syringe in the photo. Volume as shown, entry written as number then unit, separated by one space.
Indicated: 51 mL
